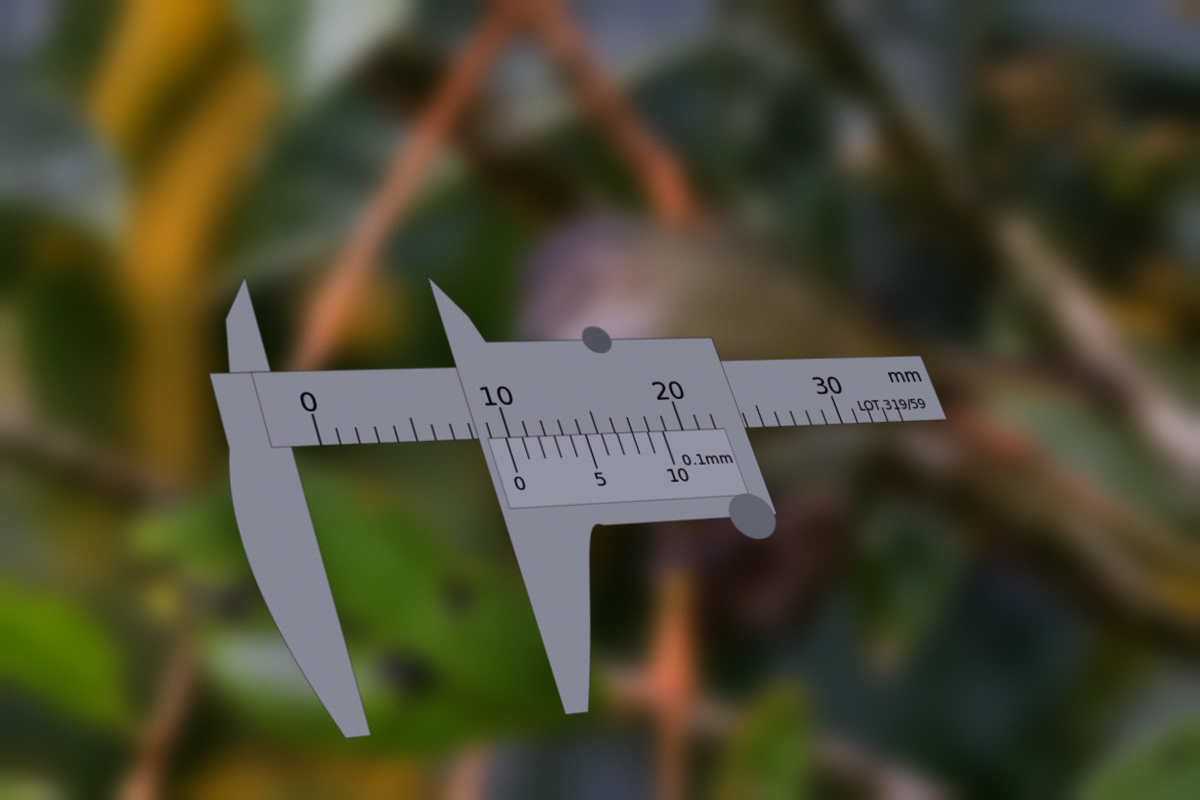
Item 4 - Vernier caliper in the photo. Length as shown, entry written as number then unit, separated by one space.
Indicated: 9.8 mm
